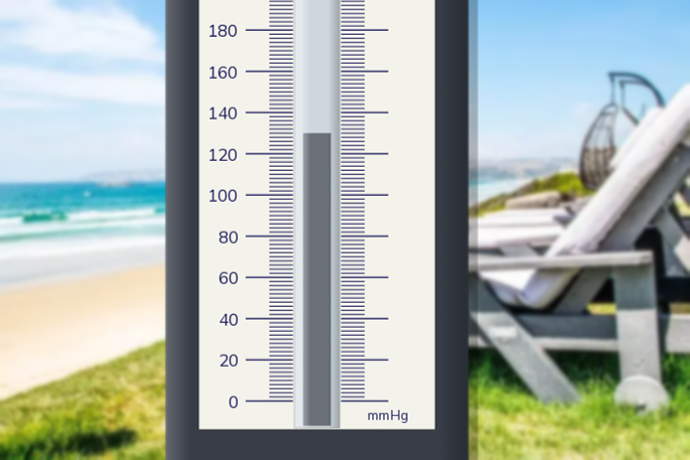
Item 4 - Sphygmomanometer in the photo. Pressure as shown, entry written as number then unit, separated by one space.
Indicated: 130 mmHg
